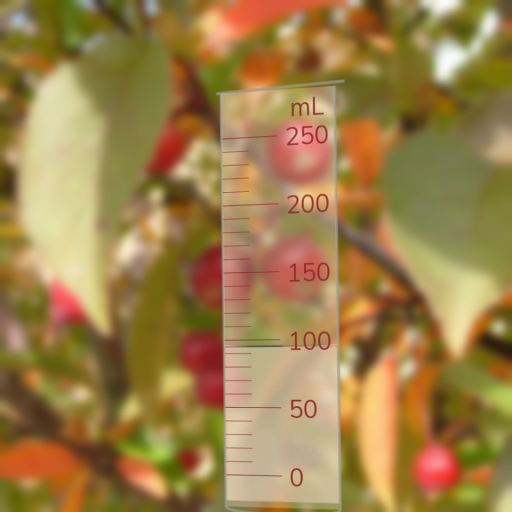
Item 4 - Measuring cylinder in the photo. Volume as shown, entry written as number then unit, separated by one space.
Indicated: 95 mL
